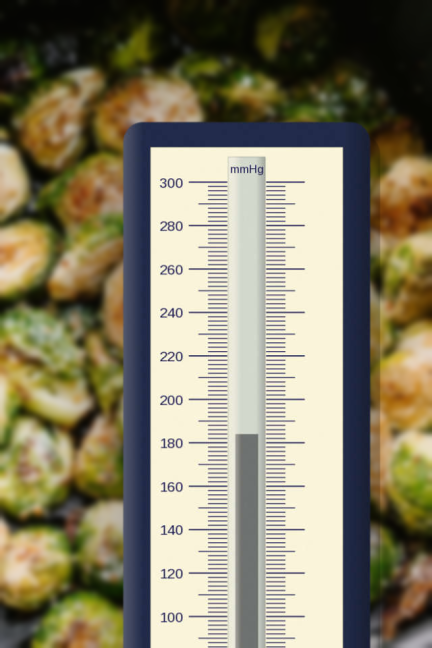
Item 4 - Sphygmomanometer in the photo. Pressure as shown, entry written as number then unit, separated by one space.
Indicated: 184 mmHg
